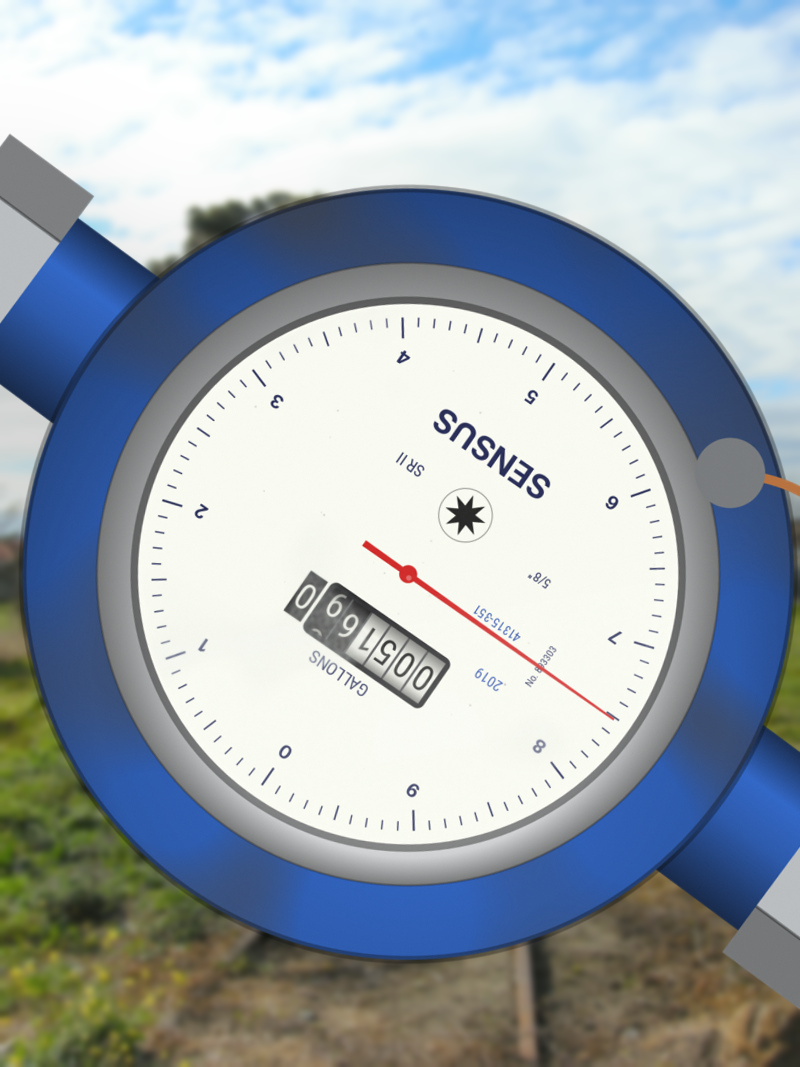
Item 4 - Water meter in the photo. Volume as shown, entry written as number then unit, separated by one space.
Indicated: 51687.5 gal
